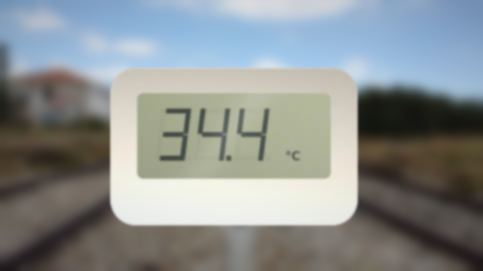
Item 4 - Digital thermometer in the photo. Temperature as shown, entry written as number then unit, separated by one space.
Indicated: 34.4 °C
